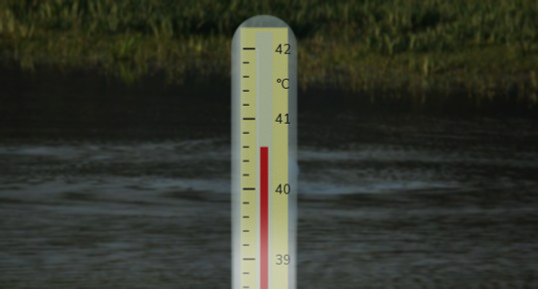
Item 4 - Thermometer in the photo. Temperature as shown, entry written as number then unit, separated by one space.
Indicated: 40.6 °C
